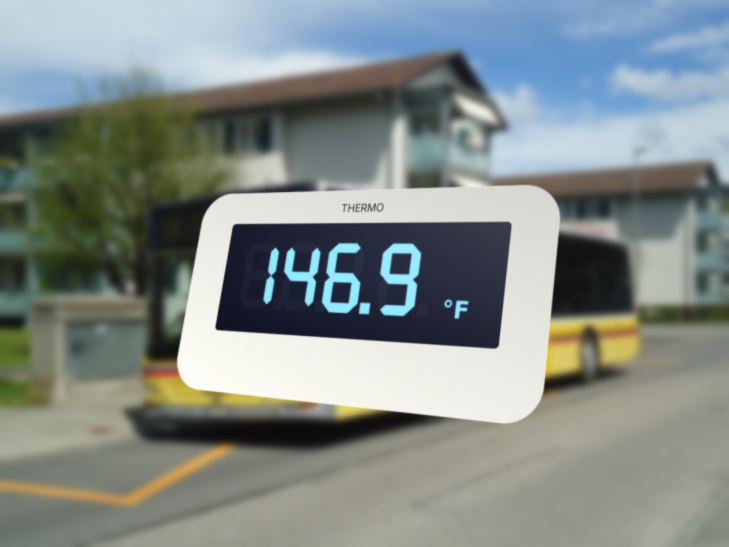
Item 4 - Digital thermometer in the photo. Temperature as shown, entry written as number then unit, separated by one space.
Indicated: 146.9 °F
